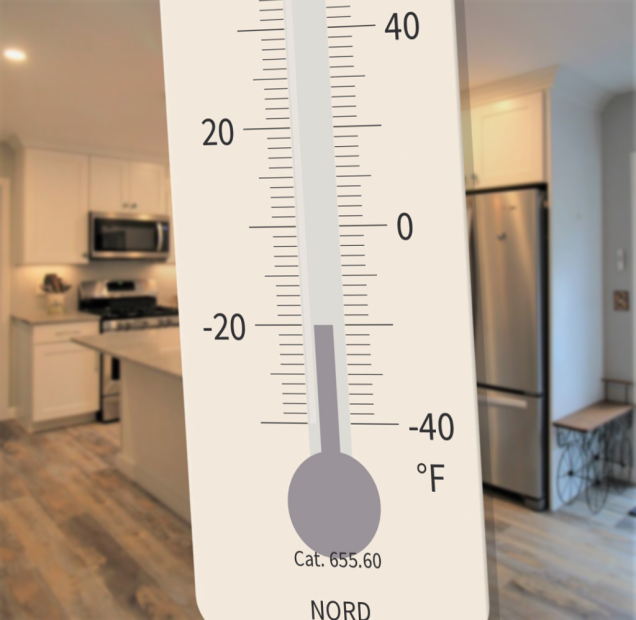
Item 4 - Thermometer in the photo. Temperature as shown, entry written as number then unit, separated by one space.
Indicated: -20 °F
